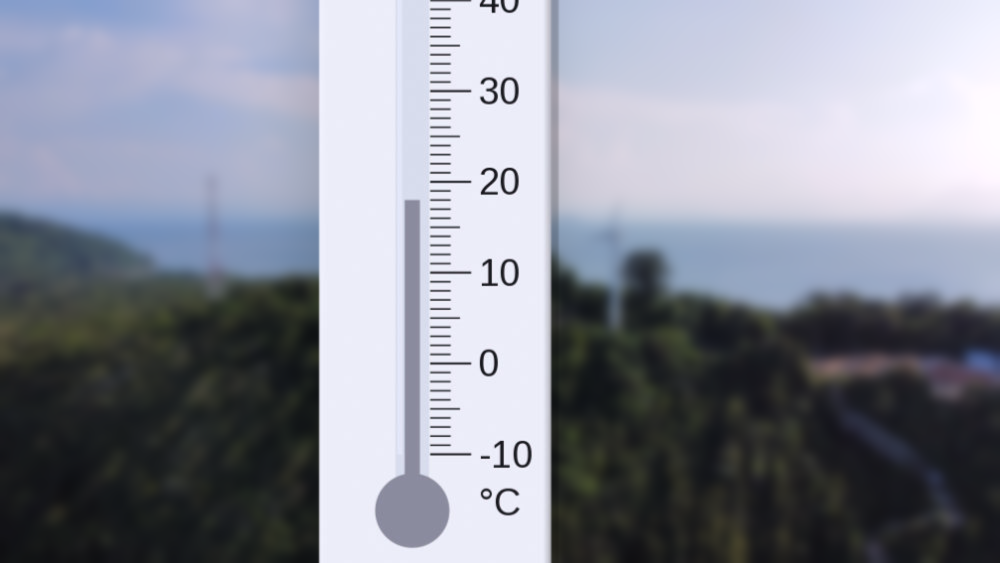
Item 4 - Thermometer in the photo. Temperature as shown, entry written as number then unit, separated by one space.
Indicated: 18 °C
